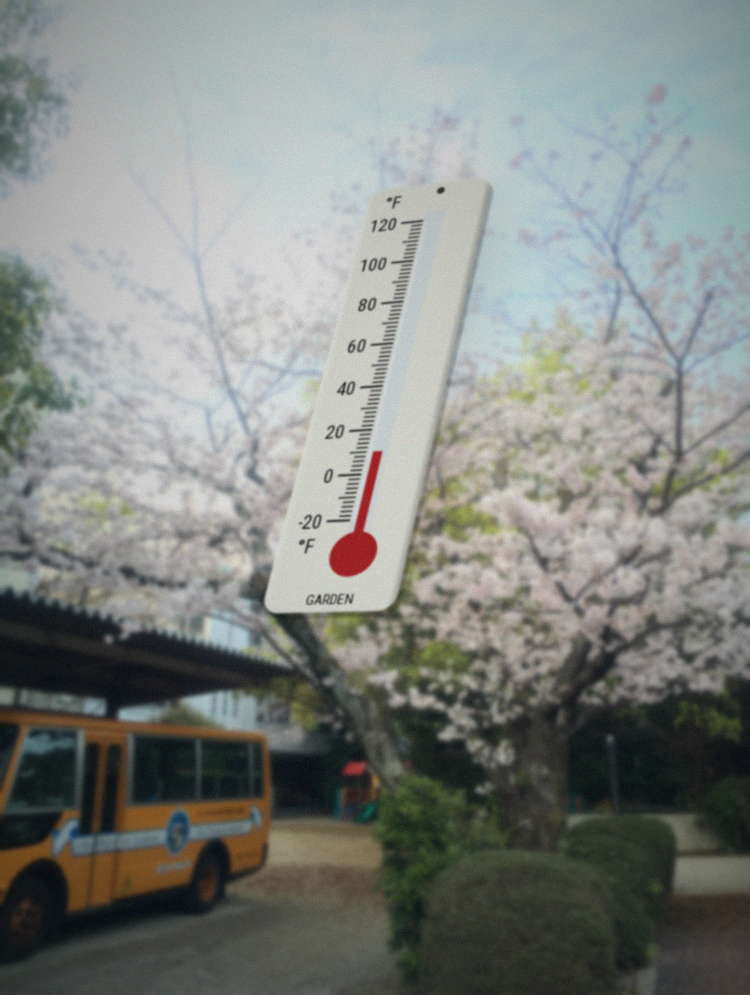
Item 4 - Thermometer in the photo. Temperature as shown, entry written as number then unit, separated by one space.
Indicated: 10 °F
